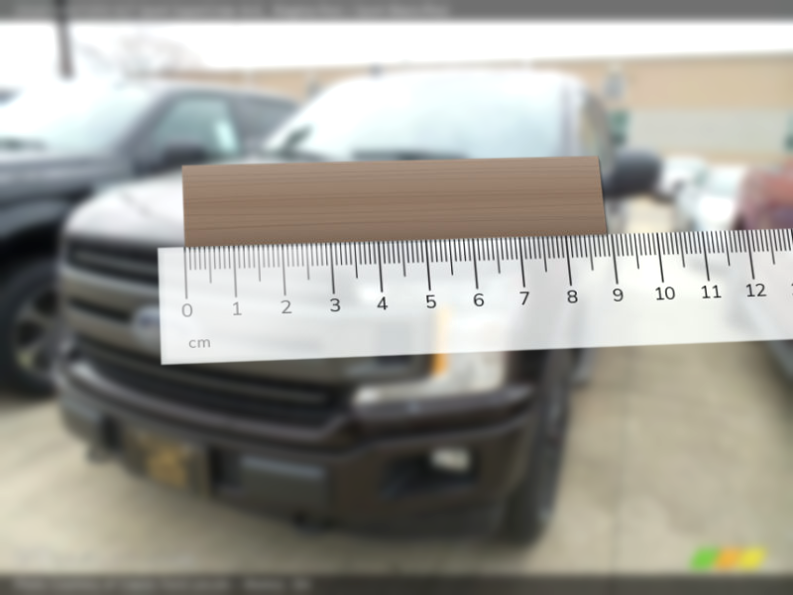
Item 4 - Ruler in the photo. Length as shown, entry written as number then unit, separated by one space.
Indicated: 8.9 cm
